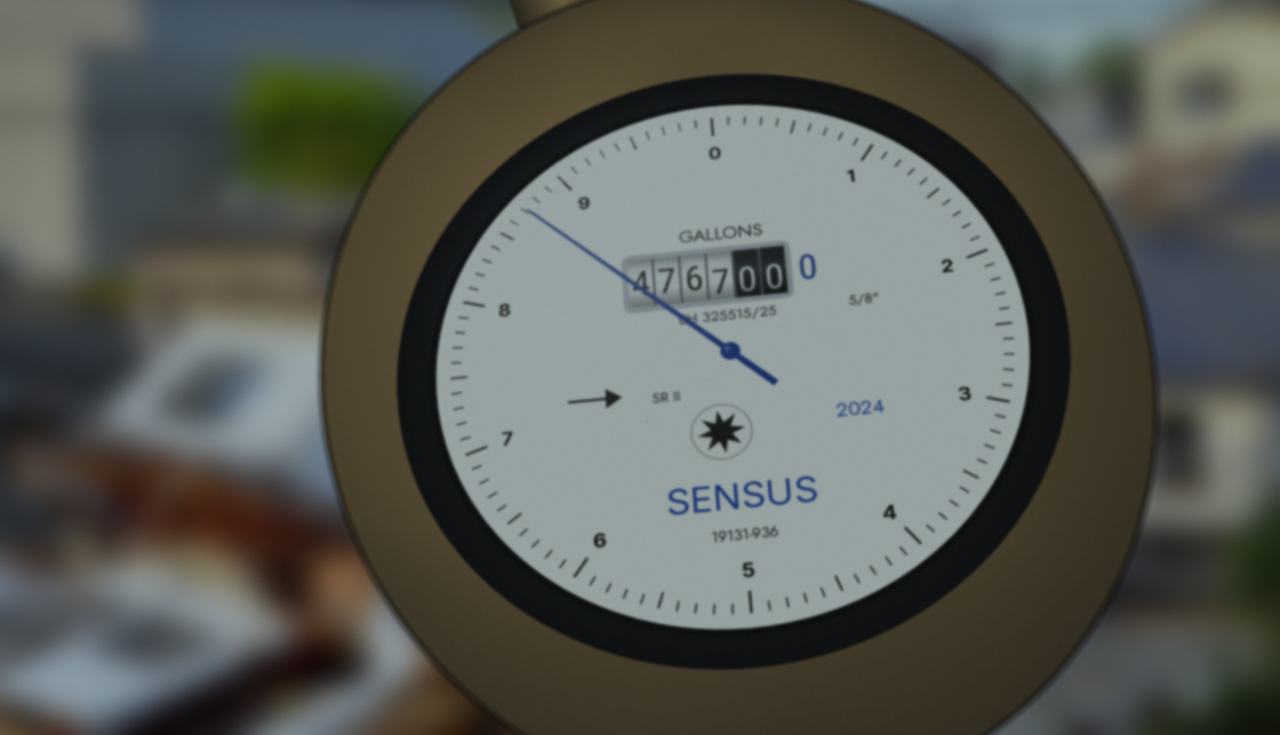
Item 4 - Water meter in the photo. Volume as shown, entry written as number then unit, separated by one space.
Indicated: 4766998.7 gal
